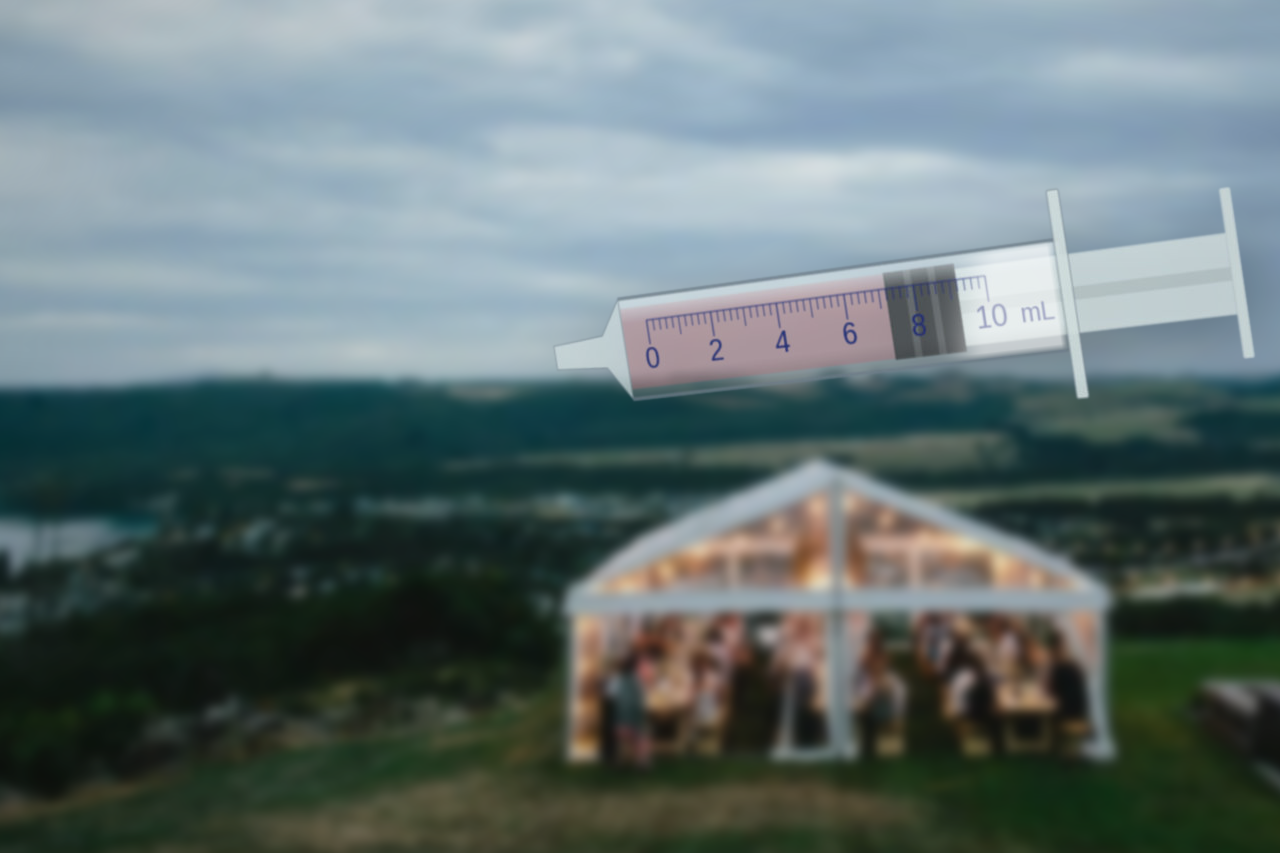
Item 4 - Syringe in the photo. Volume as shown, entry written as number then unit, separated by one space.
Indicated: 7.2 mL
